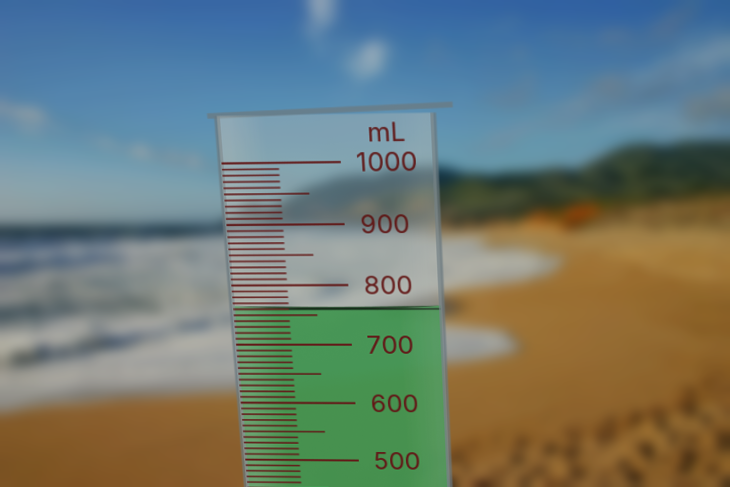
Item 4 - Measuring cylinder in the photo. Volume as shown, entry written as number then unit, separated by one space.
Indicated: 760 mL
